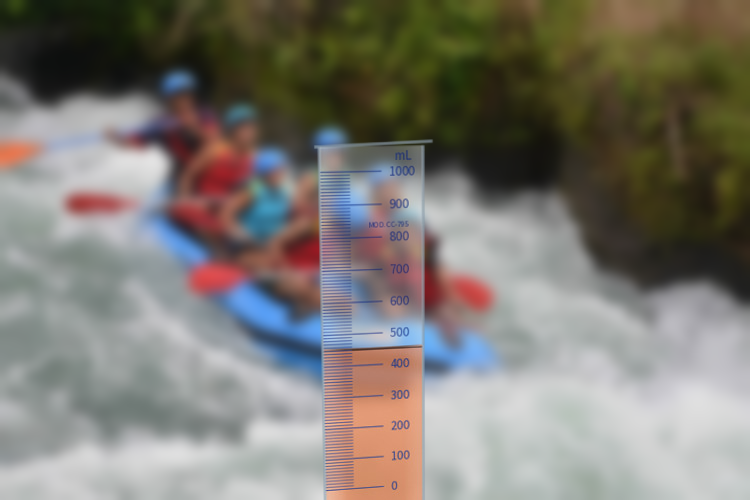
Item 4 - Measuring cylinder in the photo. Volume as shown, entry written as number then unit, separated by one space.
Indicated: 450 mL
